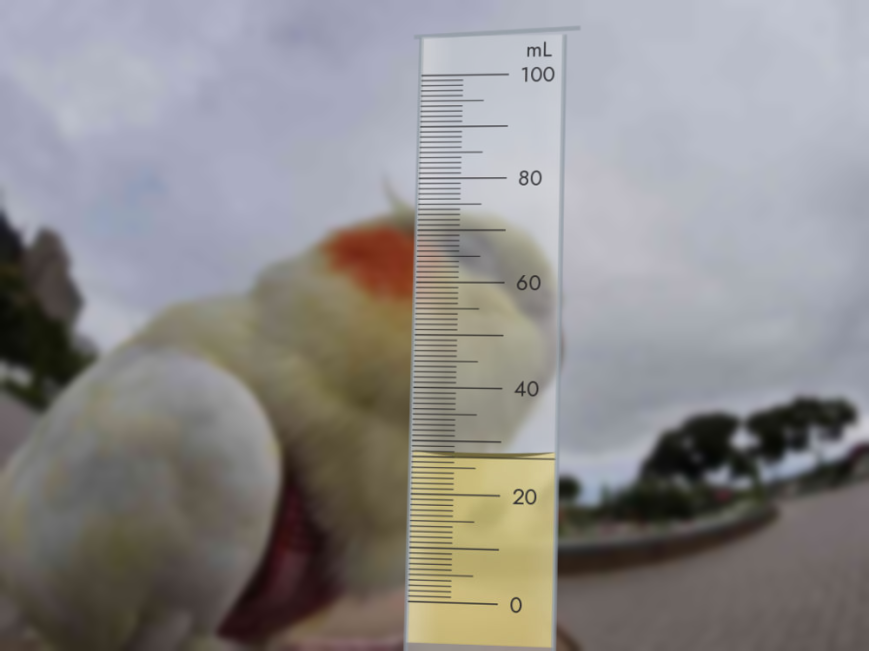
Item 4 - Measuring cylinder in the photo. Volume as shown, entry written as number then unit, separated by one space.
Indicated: 27 mL
